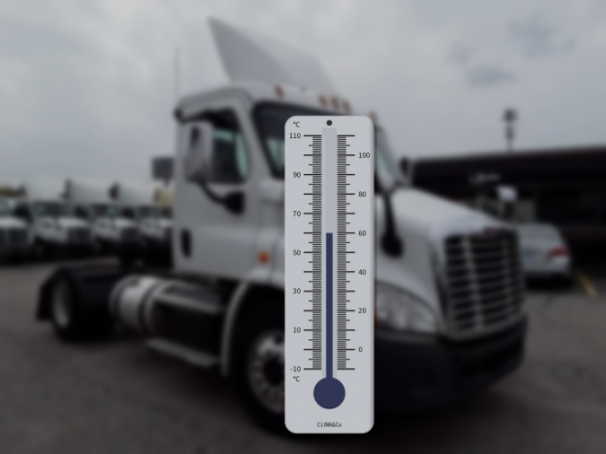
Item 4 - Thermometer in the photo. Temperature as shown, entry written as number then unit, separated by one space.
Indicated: 60 °C
